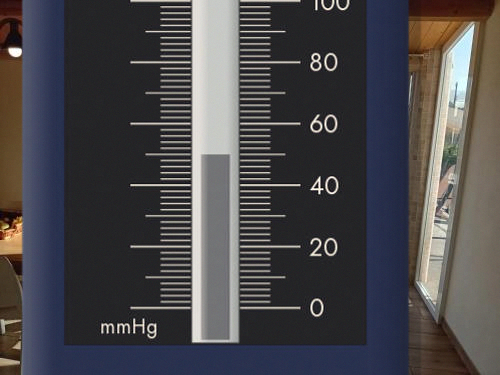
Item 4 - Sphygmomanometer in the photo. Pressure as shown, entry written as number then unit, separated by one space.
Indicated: 50 mmHg
